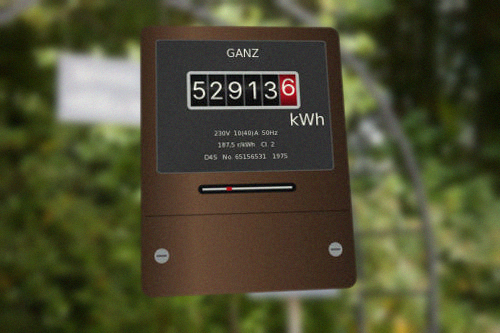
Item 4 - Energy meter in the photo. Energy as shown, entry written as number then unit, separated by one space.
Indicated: 52913.6 kWh
